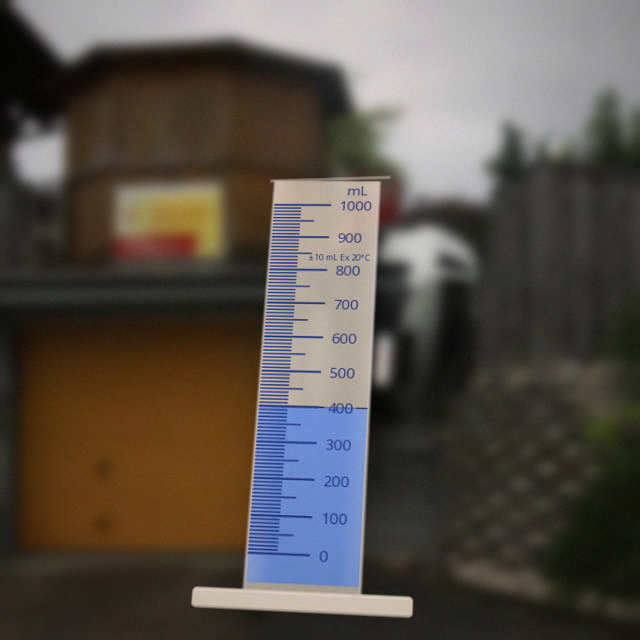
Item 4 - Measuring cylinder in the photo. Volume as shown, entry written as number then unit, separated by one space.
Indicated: 400 mL
